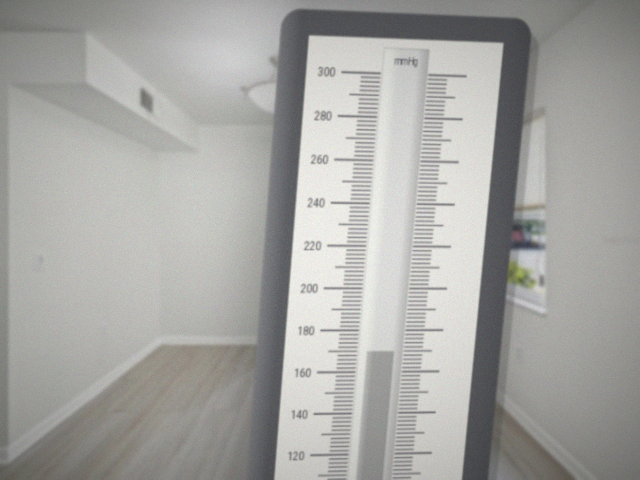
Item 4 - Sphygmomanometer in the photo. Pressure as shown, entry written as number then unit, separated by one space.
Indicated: 170 mmHg
